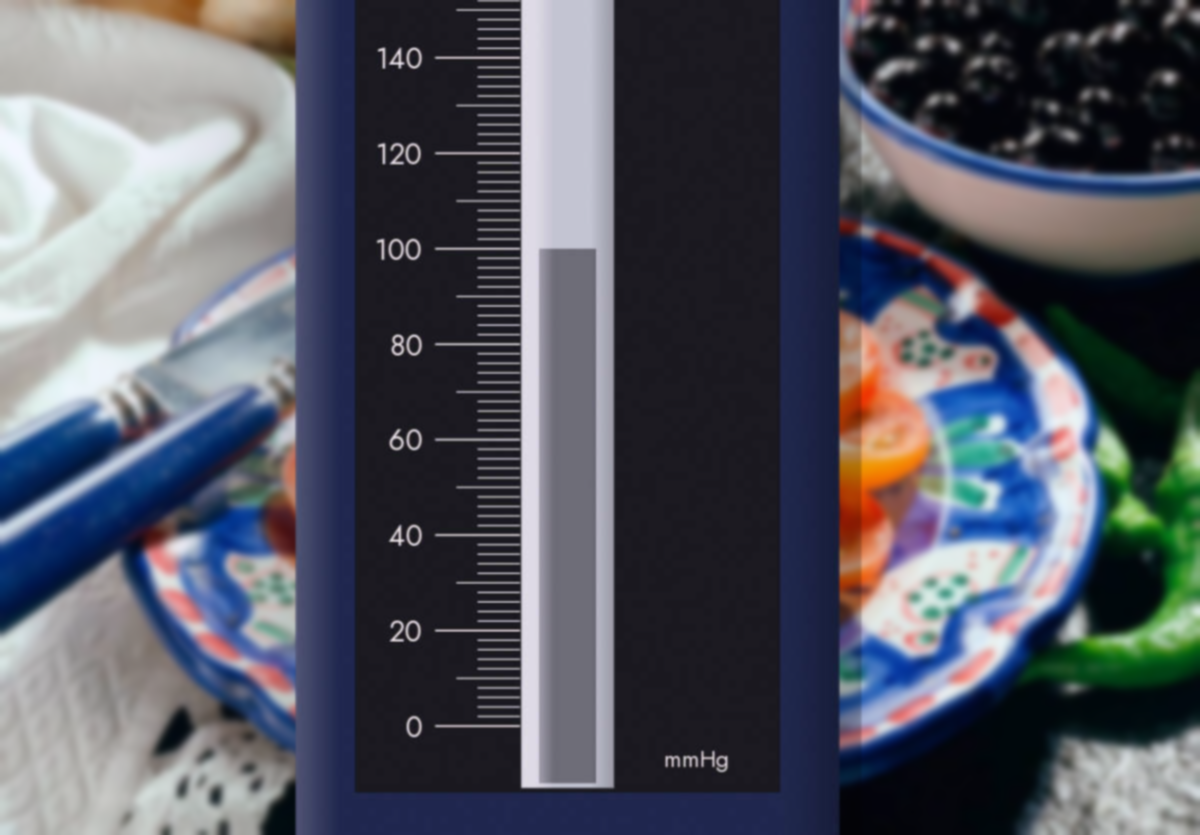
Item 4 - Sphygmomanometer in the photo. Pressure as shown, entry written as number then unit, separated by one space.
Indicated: 100 mmHg
